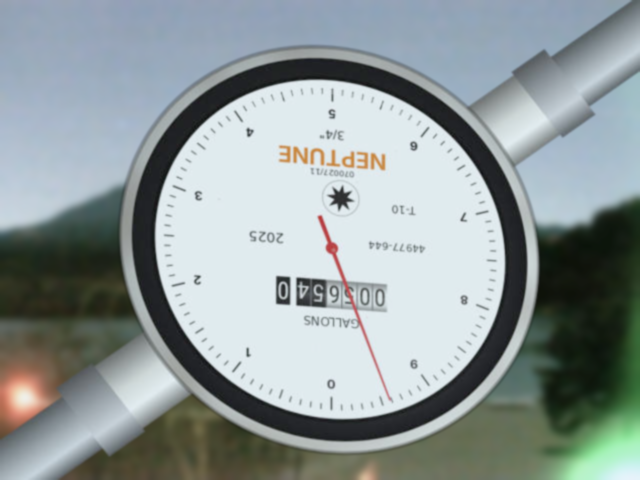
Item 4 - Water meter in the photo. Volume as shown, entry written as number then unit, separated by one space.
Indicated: 56539.4 gal
